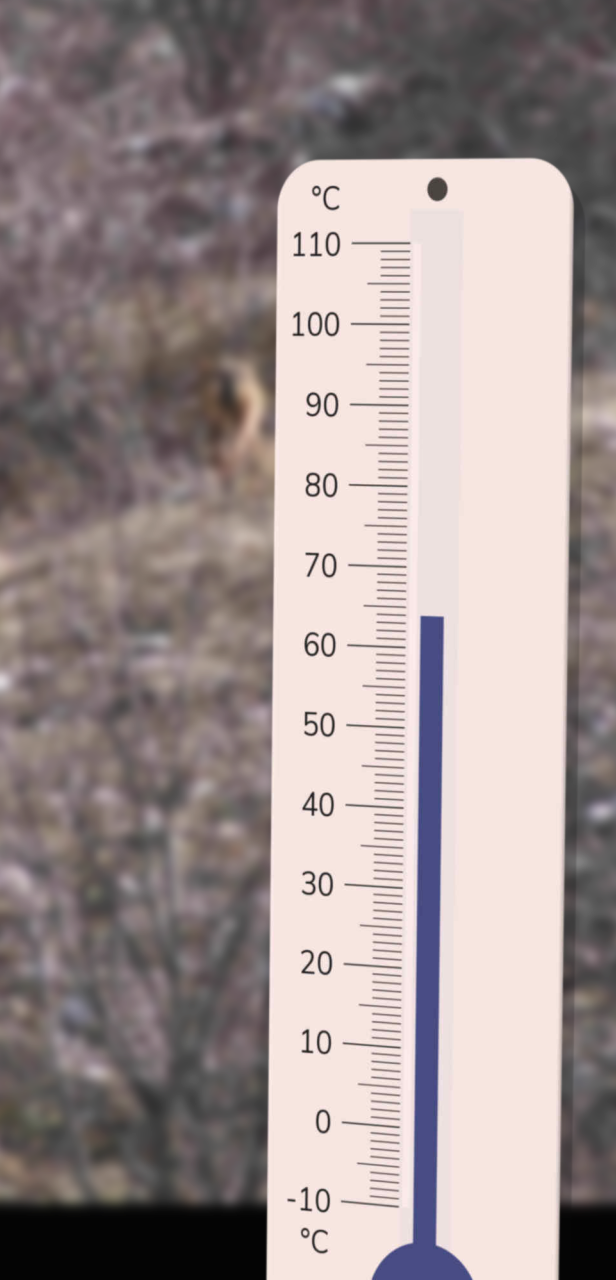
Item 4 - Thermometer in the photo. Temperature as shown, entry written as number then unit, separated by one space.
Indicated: 64 °C
